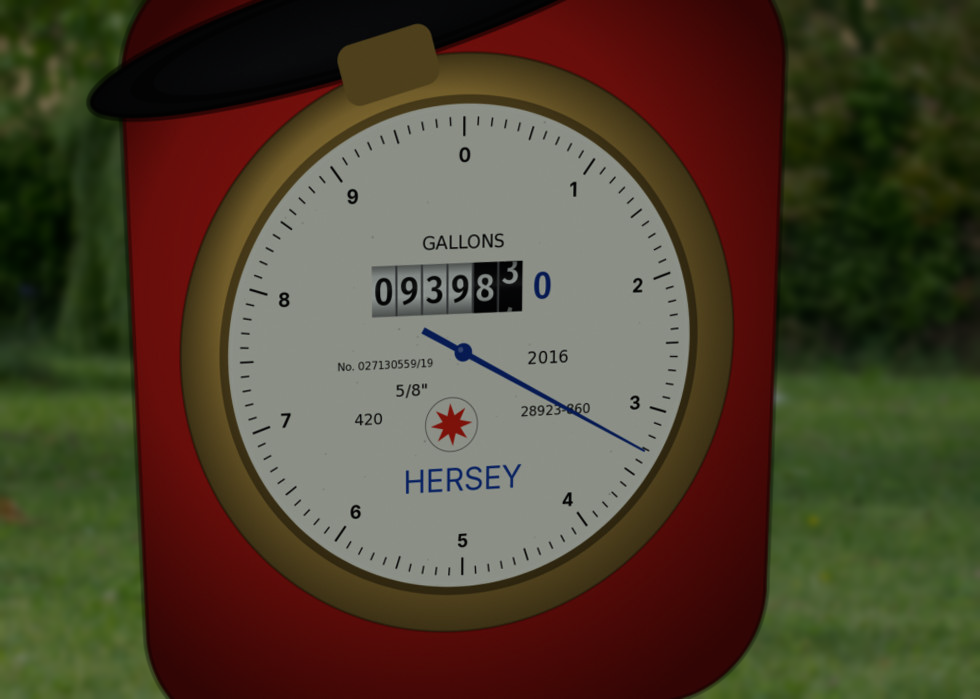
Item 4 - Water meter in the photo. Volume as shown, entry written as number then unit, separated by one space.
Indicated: 939833.3 gal
